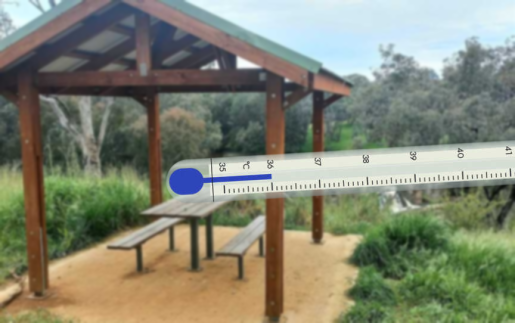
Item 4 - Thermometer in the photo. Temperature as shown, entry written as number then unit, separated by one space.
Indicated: 36 °C
